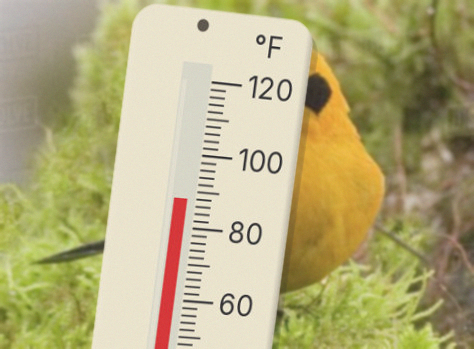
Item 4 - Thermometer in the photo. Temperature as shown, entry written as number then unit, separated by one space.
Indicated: 88 °F
